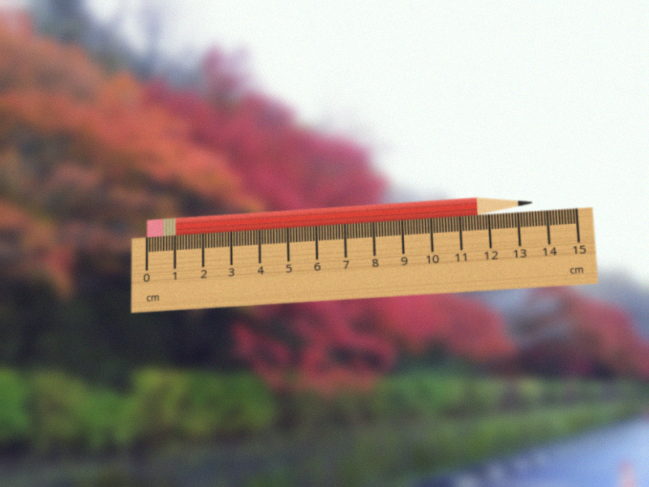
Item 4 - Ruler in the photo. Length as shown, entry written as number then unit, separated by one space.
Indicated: 13.5 cm
